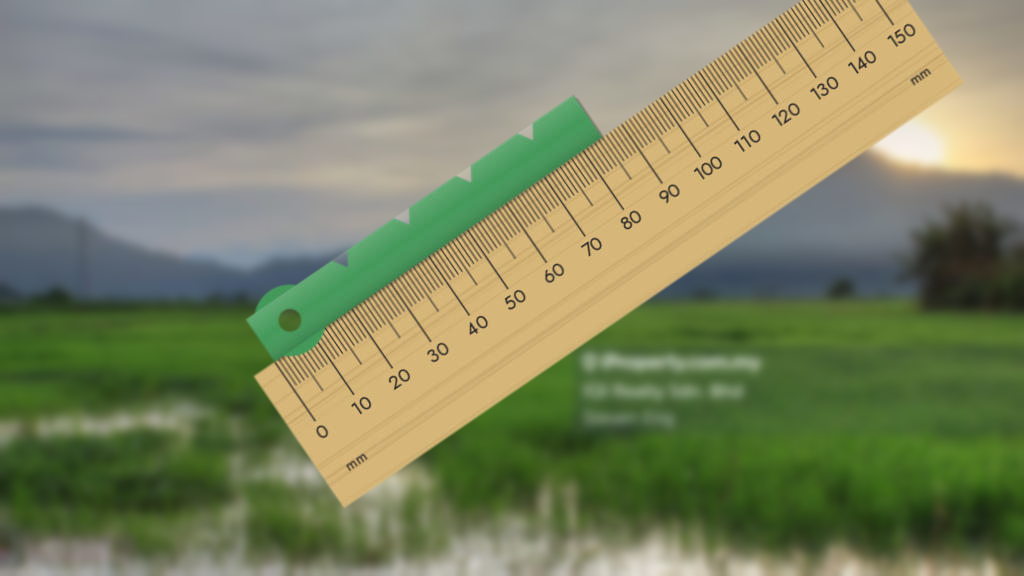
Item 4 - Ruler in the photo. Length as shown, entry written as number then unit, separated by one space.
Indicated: 85 mm
